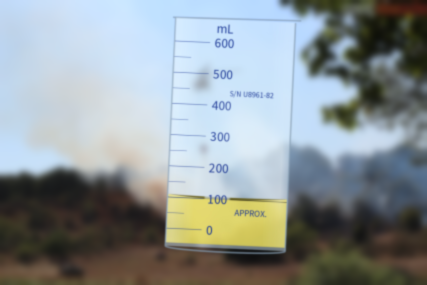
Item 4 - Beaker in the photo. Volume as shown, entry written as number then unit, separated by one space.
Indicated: 100 mL
